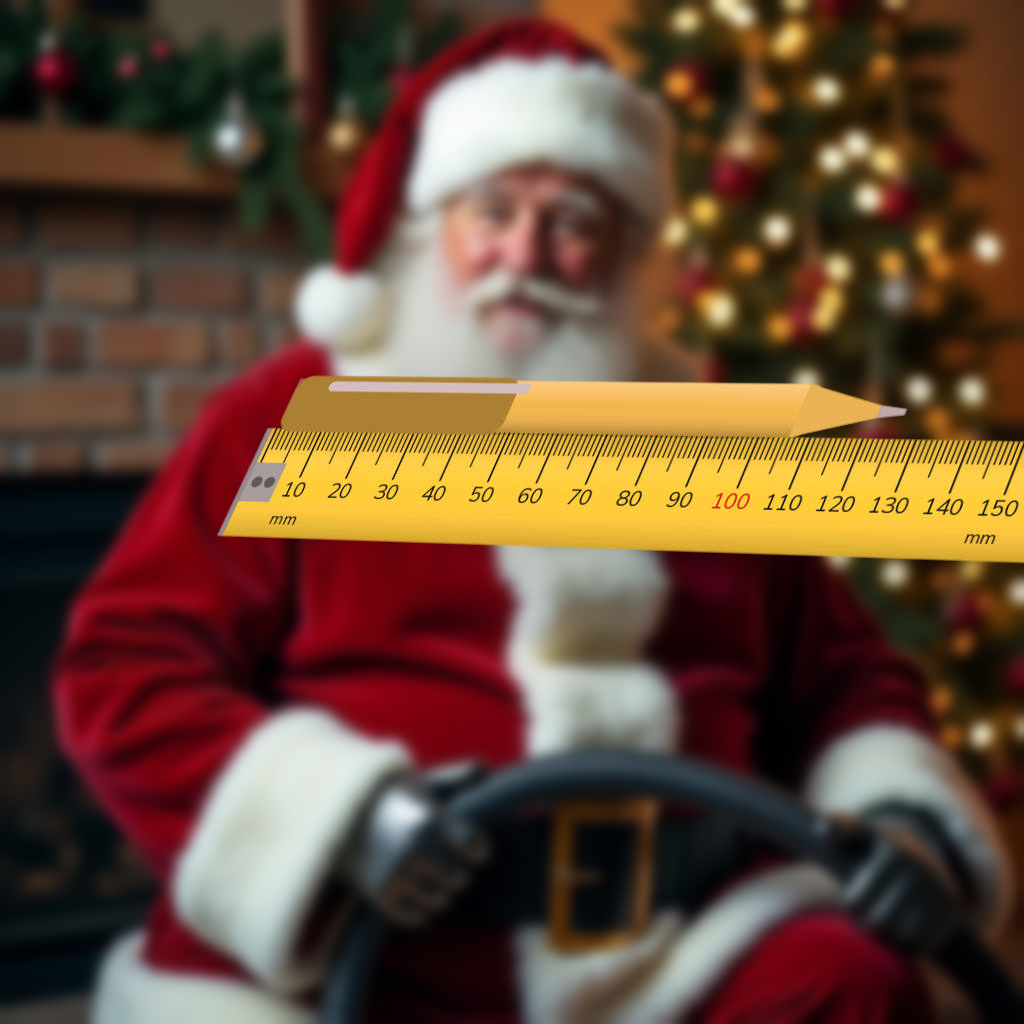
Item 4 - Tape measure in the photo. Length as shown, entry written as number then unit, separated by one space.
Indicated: 126 mm
